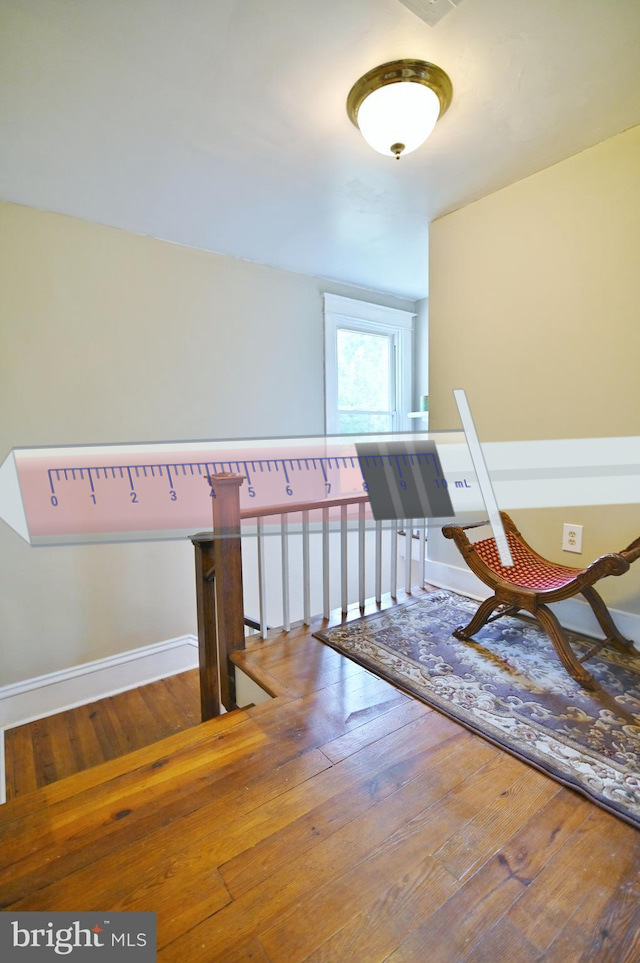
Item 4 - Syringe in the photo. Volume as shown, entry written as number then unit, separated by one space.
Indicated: 8 mL
